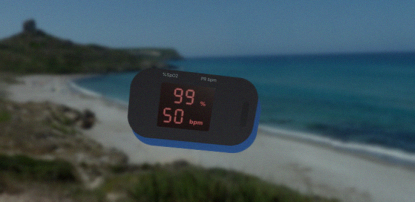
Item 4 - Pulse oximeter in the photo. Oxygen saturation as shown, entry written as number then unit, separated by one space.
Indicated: 99 %
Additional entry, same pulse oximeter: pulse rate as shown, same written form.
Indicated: 50 bpm
